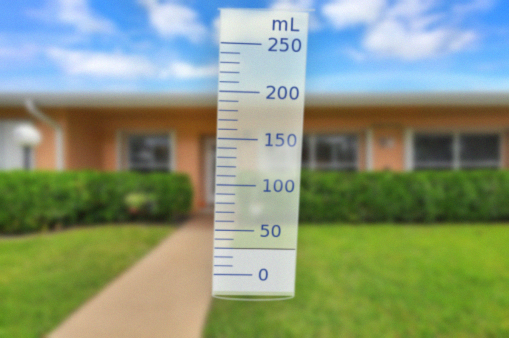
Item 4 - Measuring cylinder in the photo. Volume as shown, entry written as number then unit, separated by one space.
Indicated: 30 mL
